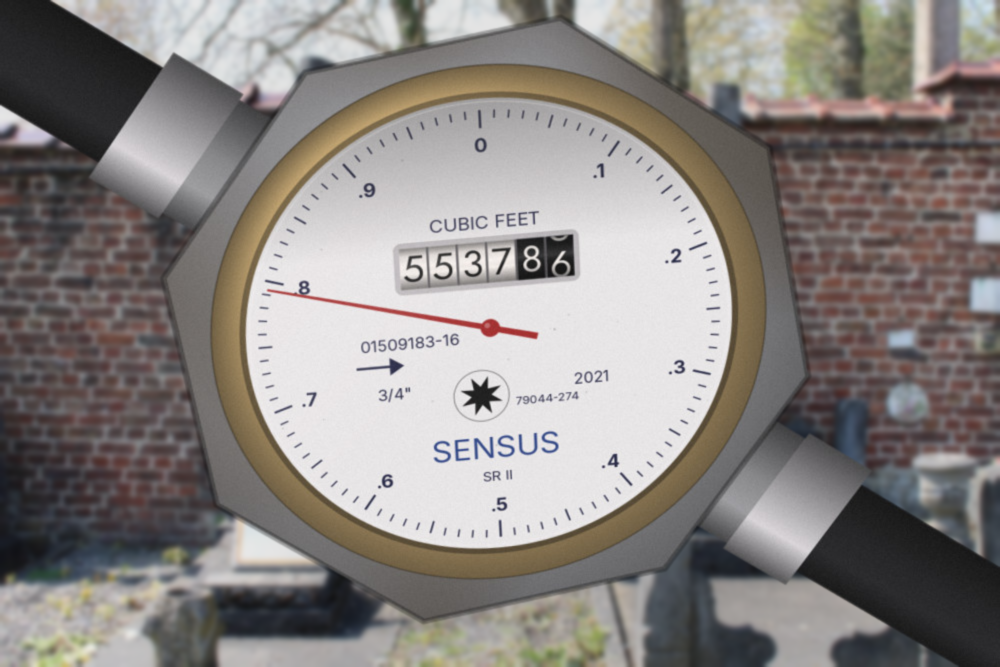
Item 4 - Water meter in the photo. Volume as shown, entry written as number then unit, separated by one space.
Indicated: 553785.79 ft³
